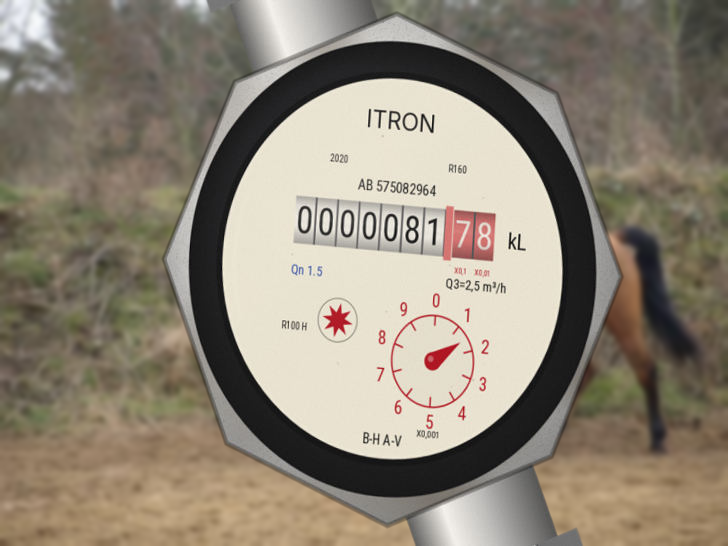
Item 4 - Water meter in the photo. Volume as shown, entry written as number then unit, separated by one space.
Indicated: 81.781 kL
